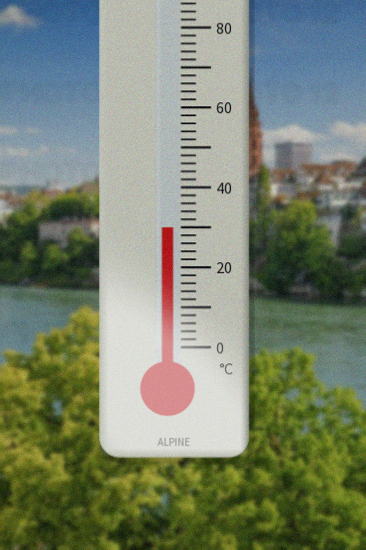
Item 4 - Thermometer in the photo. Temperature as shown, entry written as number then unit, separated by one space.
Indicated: 30 °C
